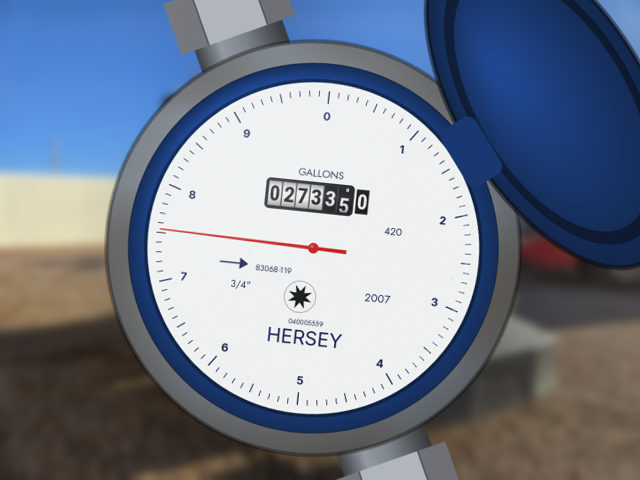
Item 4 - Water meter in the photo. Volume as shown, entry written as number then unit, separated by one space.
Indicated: 273347.5 gal
